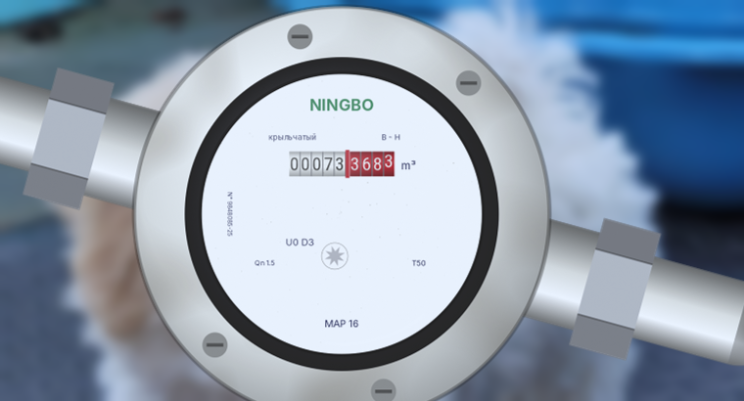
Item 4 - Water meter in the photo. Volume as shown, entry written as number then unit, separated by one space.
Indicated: 73.3683 m³
